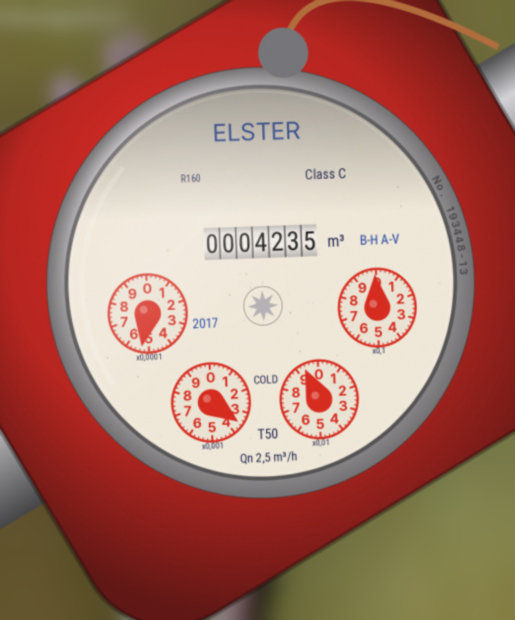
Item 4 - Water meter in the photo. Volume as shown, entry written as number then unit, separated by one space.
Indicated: 4234.9935 m³
